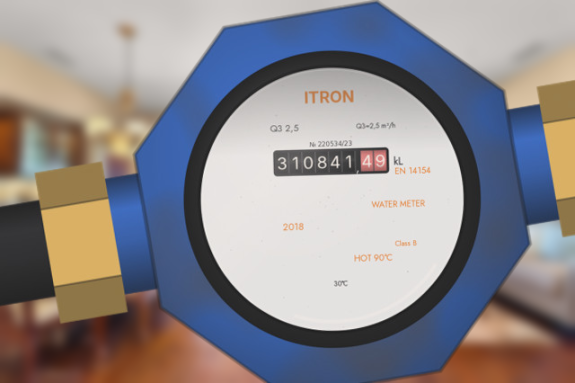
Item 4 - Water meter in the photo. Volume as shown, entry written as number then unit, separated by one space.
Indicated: 310841.49 kL
